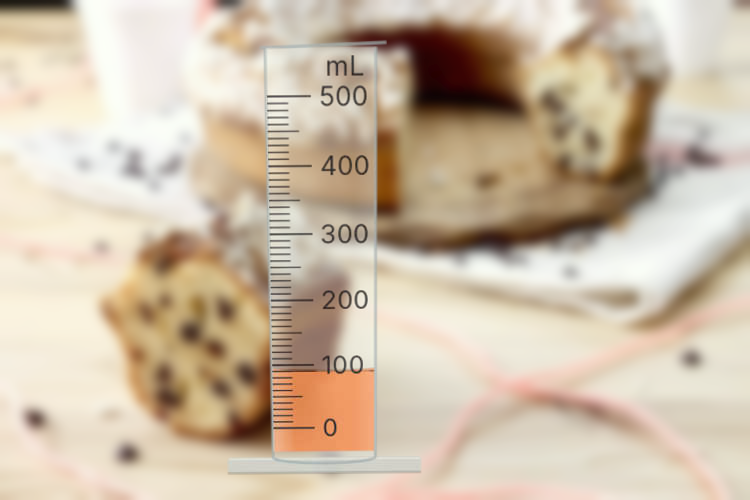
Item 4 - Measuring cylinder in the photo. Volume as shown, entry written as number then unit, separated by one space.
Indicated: 90 mL
